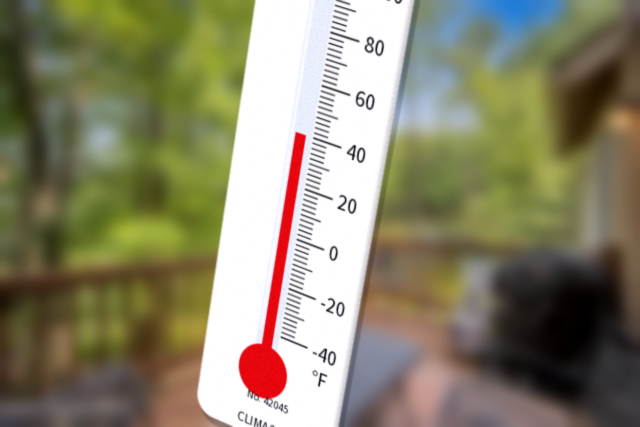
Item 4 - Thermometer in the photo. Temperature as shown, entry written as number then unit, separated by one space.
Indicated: 40 °F
